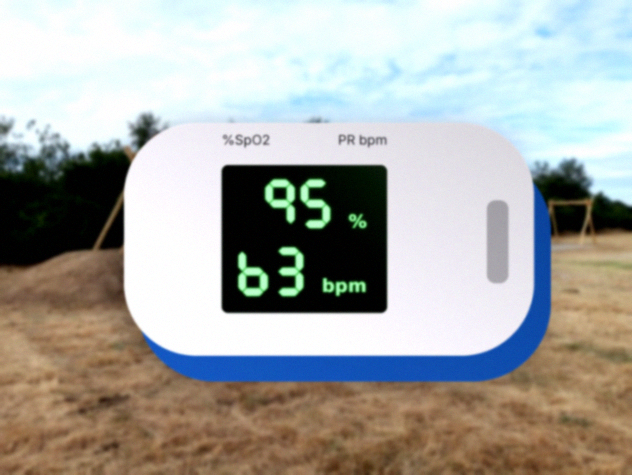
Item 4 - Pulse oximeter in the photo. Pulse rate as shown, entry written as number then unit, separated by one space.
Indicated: 63 bpm
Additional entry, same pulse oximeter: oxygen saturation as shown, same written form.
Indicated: 95 %
